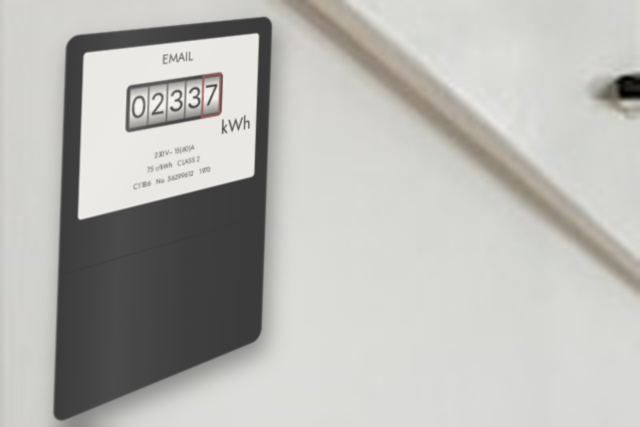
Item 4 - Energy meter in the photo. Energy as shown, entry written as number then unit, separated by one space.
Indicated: 233.7 kWh
